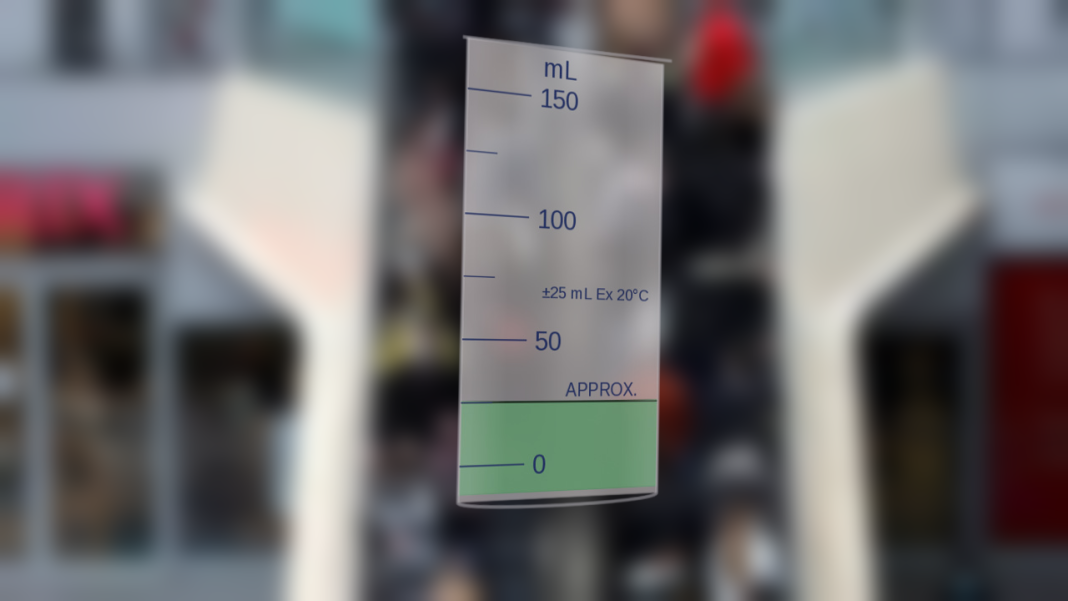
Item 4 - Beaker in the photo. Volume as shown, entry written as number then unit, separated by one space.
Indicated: 25 mL
